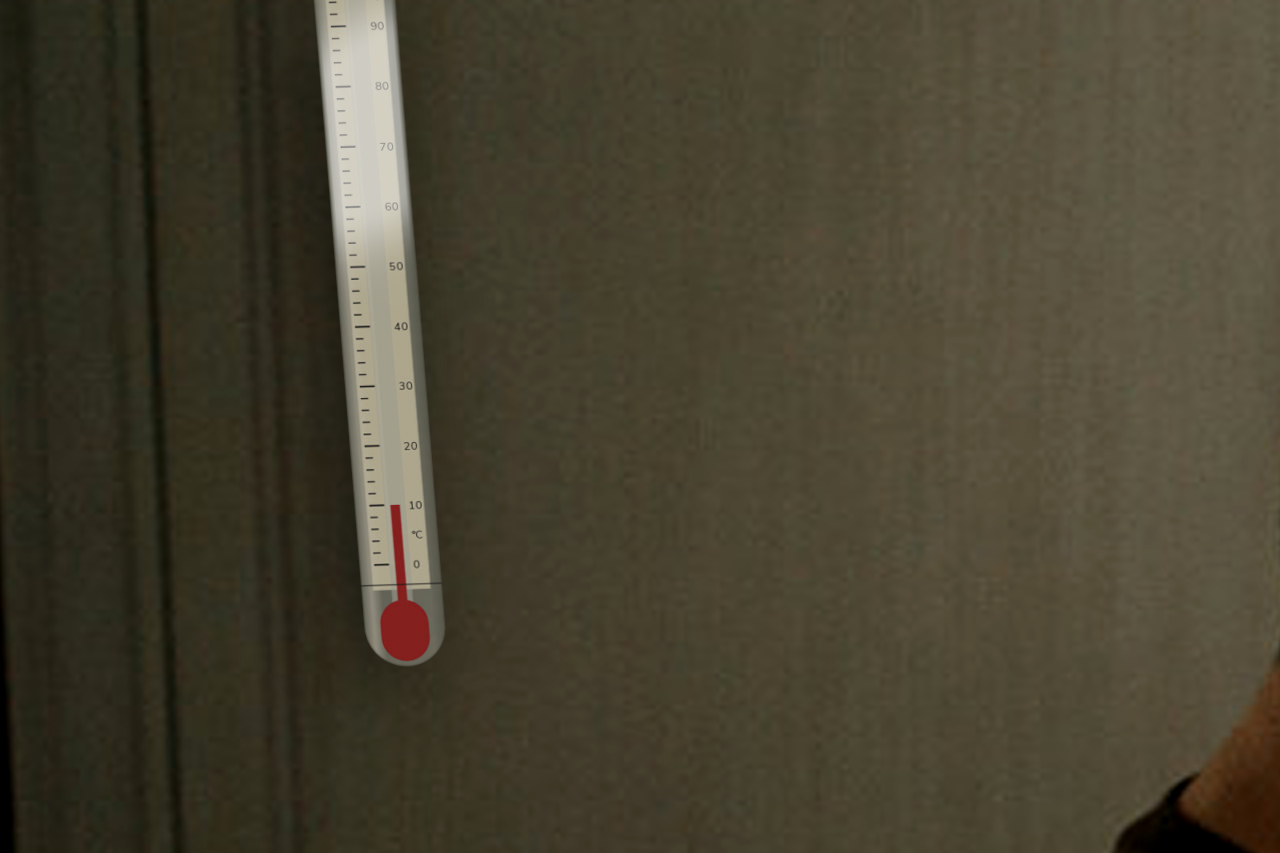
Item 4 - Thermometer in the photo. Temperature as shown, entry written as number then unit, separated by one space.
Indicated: 10 °C
